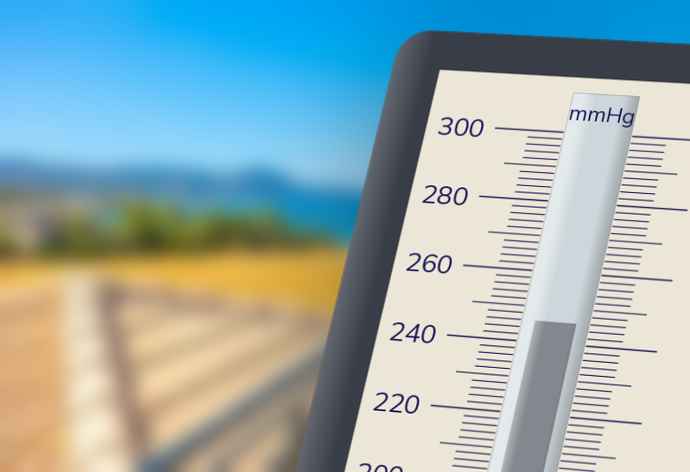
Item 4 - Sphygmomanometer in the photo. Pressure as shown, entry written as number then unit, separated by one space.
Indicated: 246 mmHg
